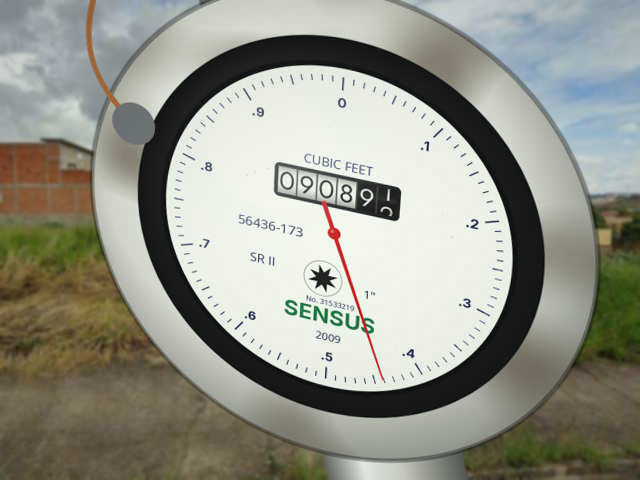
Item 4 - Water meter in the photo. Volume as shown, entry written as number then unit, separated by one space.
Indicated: 90891.44 ft³
